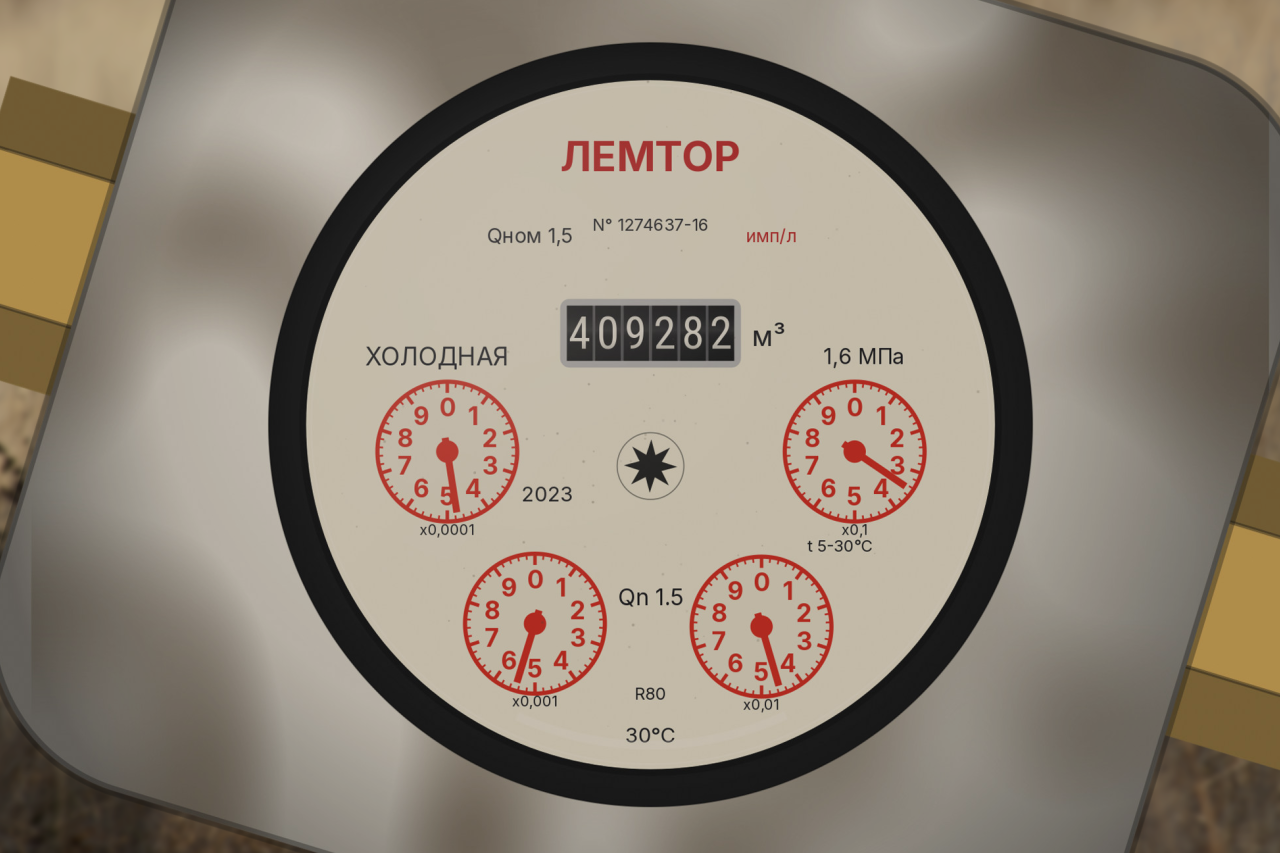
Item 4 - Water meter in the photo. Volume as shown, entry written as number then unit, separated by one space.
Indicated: 409282.3454 m³
